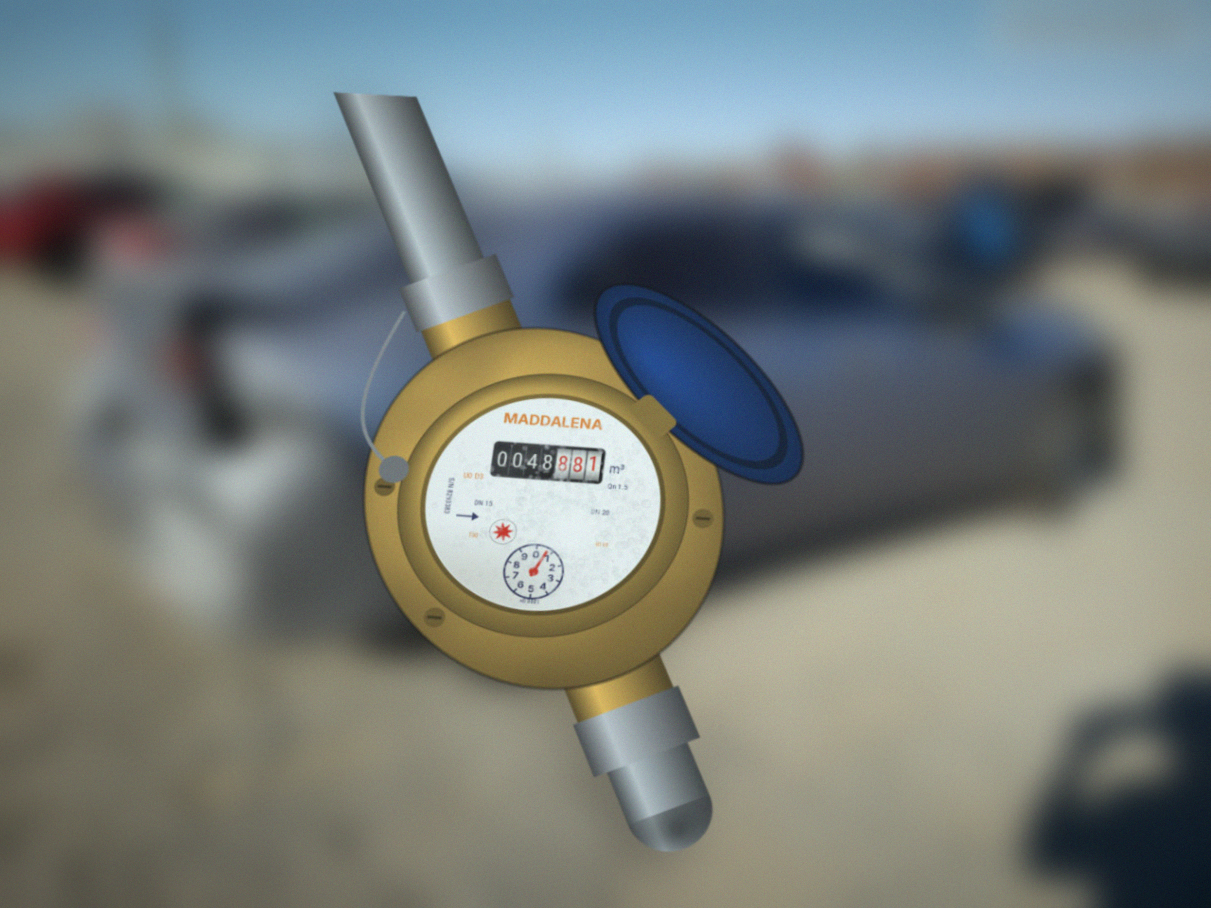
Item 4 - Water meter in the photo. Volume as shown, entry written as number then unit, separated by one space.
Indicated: 48.8810 m³
